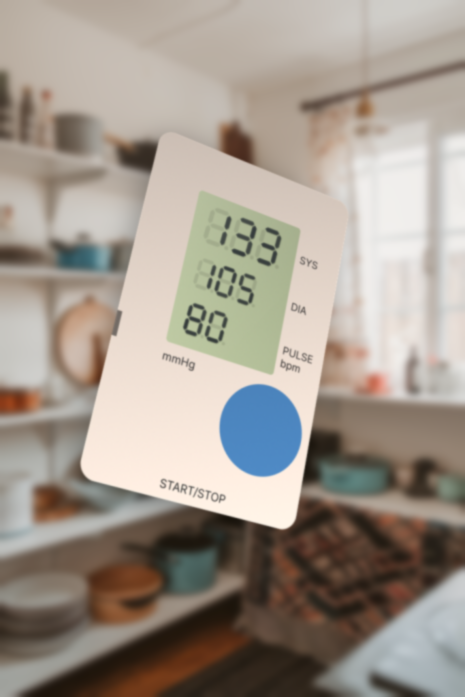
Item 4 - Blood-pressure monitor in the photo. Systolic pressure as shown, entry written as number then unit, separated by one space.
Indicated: 133 mmHg
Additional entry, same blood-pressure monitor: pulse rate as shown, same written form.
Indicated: 80 bpm
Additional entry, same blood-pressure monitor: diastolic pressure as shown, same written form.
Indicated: 105 mmHg
